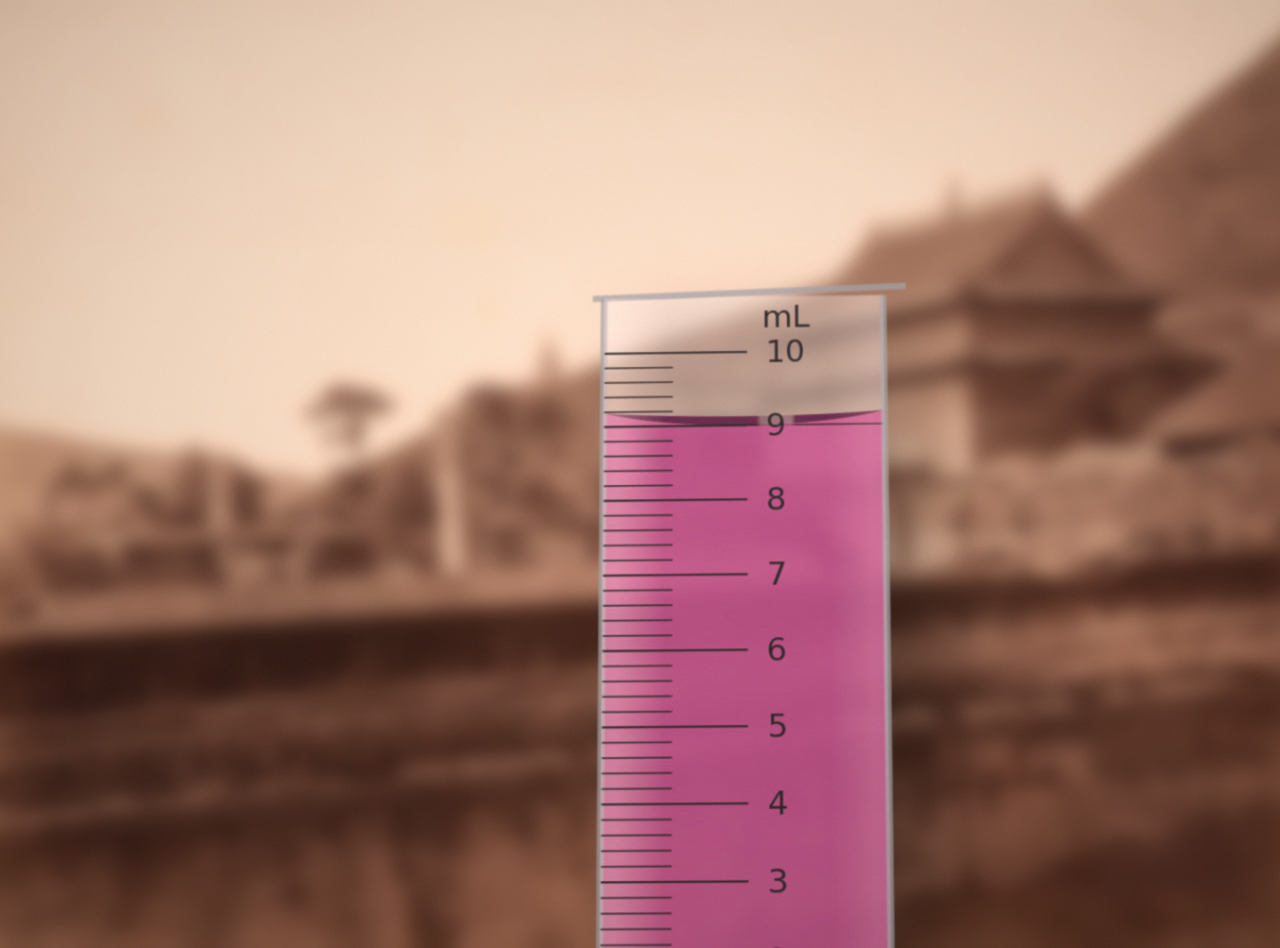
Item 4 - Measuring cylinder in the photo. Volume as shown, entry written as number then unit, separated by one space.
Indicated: 9 mL
